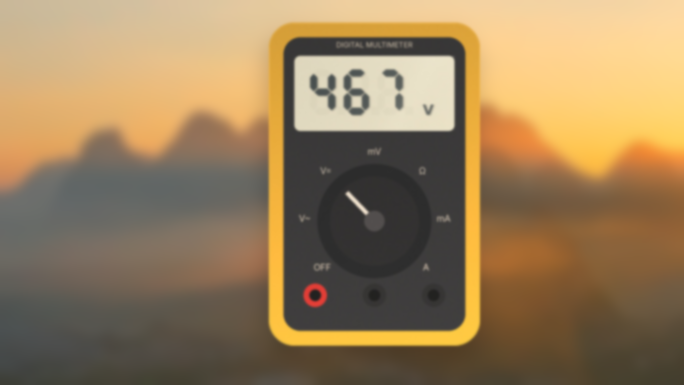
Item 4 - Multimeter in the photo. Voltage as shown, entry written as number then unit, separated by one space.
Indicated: 467 V
